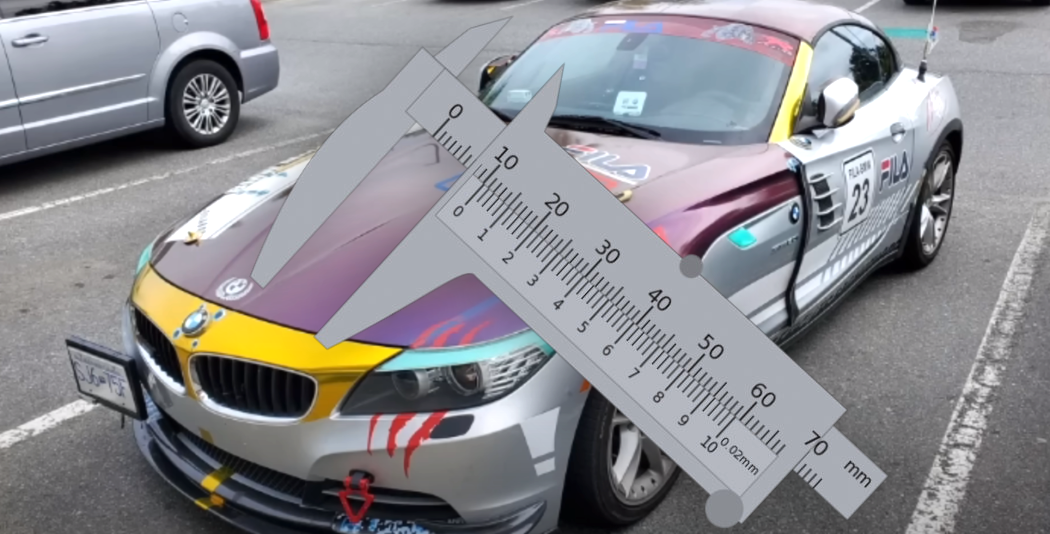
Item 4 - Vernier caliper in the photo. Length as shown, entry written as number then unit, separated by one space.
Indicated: 10.2 mm
